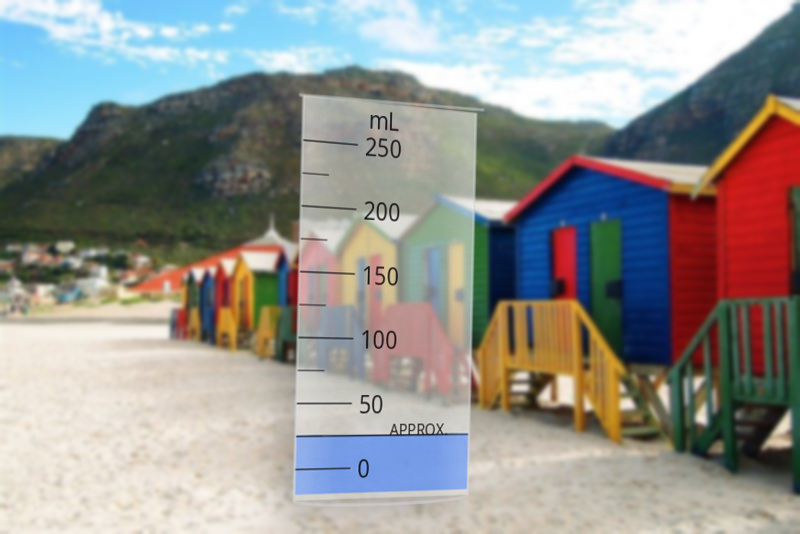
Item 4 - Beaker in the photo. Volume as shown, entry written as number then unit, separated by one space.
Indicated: 25 mL
